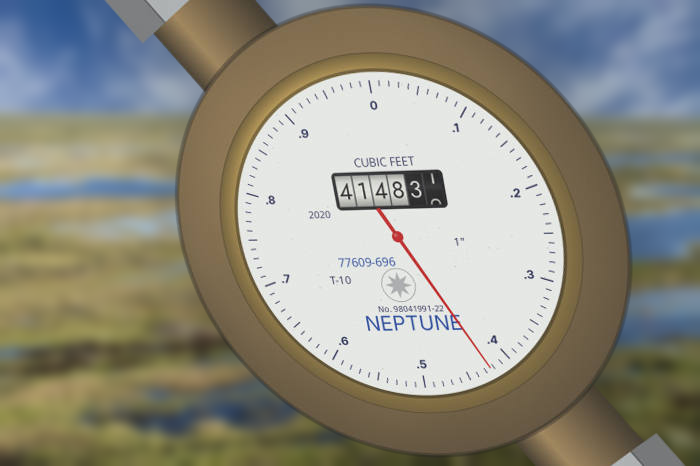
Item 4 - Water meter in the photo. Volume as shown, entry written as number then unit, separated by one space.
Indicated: 414831.42 ft³
